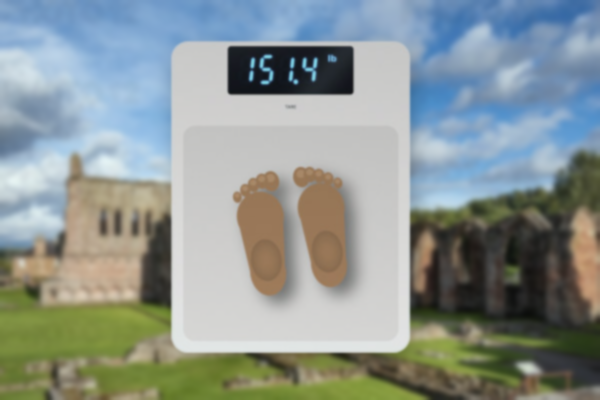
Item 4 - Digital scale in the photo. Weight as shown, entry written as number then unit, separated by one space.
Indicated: 151.4 lb
